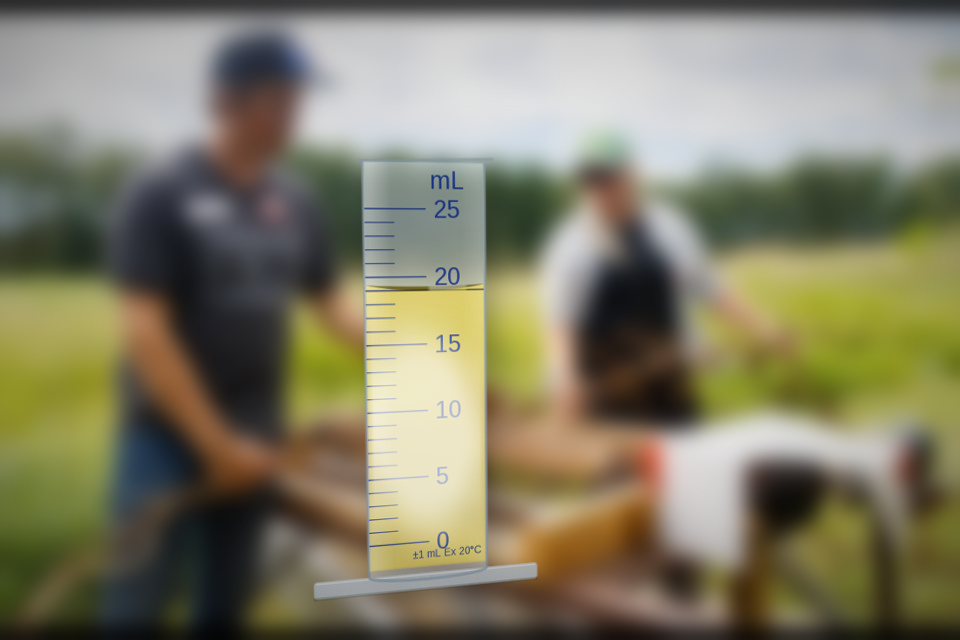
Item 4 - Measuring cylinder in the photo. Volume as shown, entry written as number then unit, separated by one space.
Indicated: 19 mL
